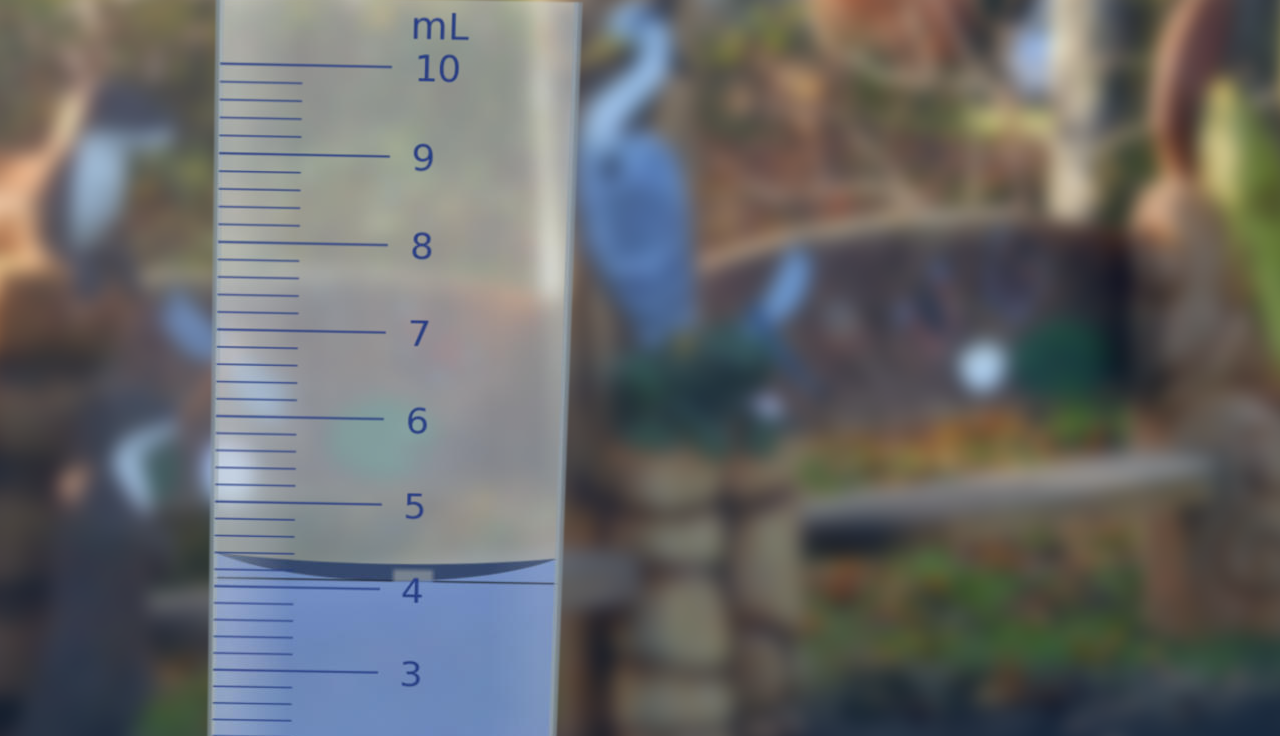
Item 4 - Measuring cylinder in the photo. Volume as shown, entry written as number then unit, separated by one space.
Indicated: 4.1 mL
